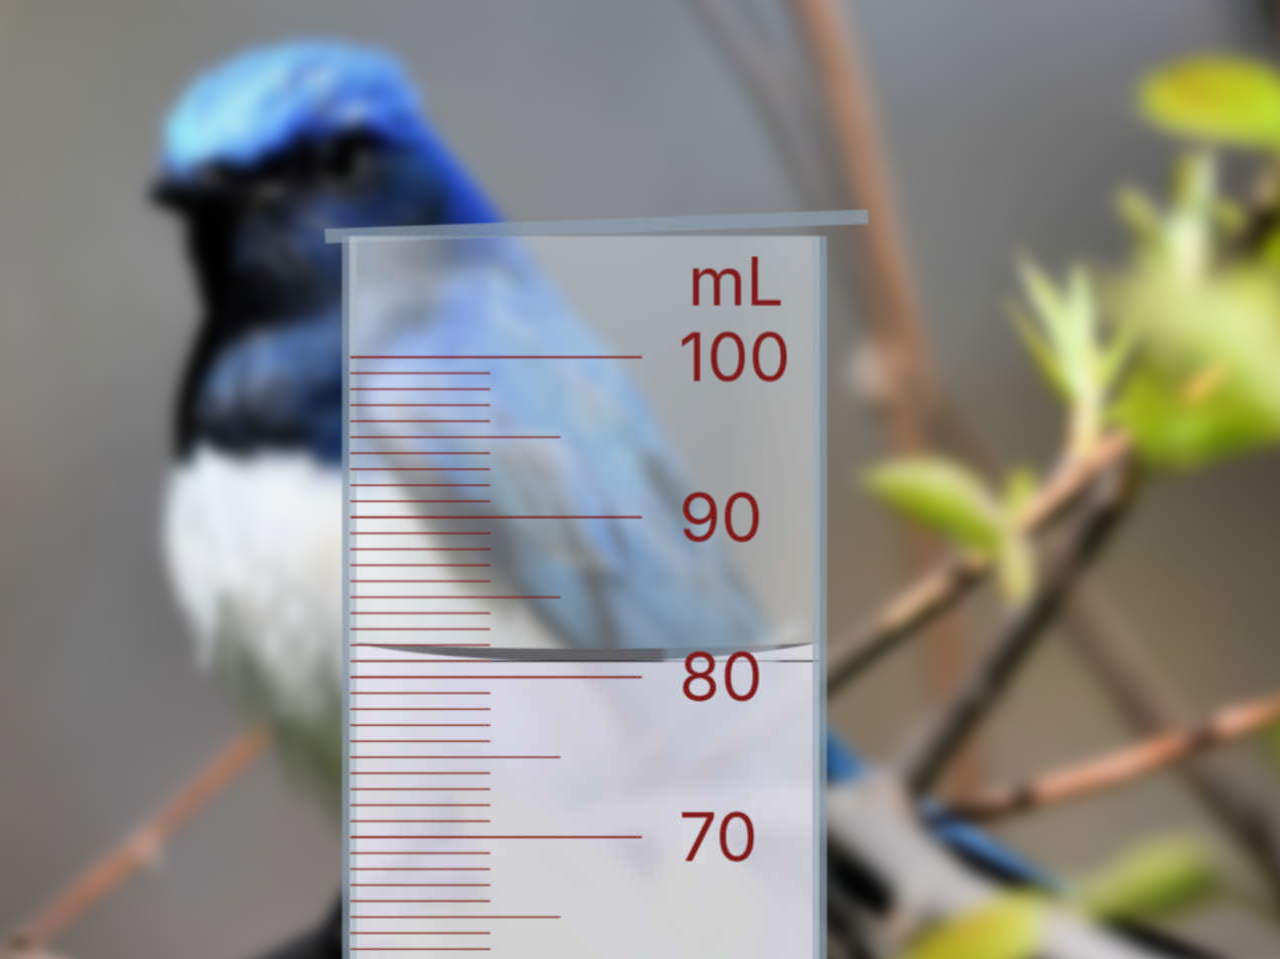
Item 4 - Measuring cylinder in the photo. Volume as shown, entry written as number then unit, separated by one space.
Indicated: 81 mL
